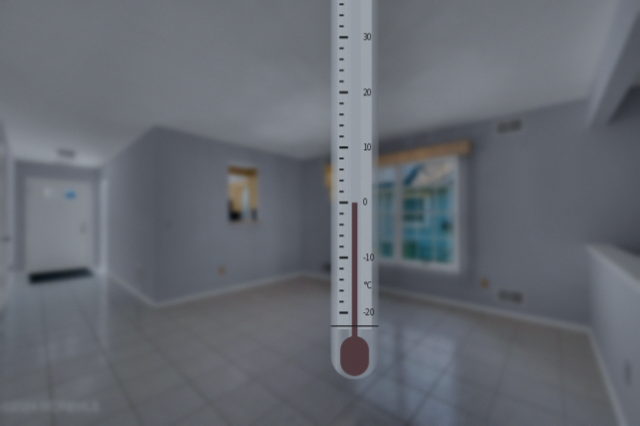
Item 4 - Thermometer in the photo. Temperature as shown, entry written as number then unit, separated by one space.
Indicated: 0 °C
